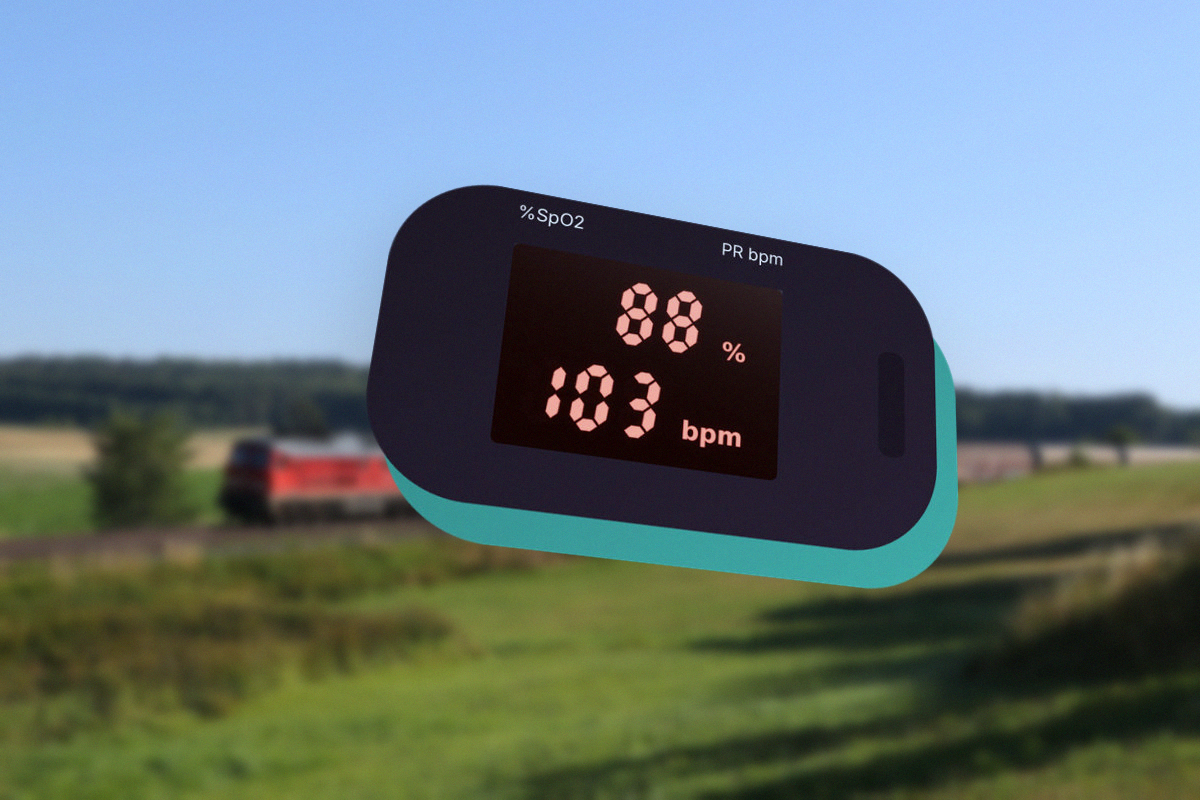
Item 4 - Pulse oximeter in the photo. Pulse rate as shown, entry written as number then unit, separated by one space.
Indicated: 103 bpm
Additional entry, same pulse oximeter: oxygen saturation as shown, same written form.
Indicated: 88 %
